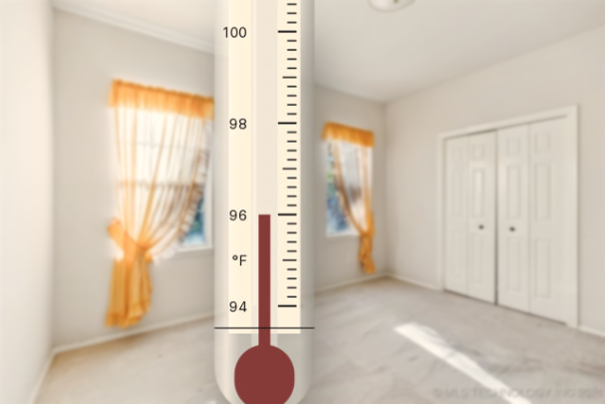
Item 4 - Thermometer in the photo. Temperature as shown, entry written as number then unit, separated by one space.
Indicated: 96 °F
